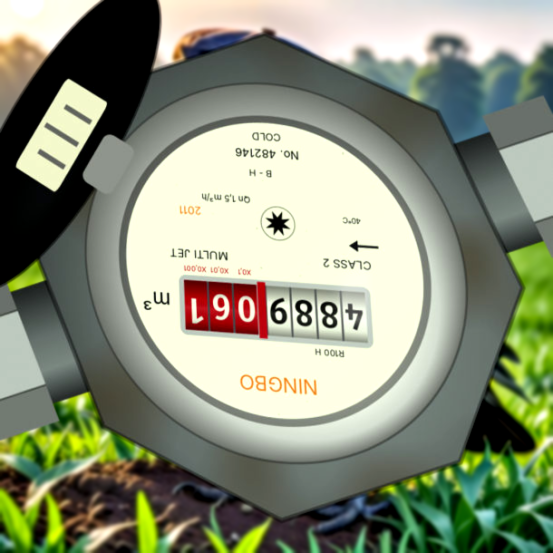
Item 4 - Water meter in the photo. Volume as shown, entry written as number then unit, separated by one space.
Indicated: 4889.061 m³
